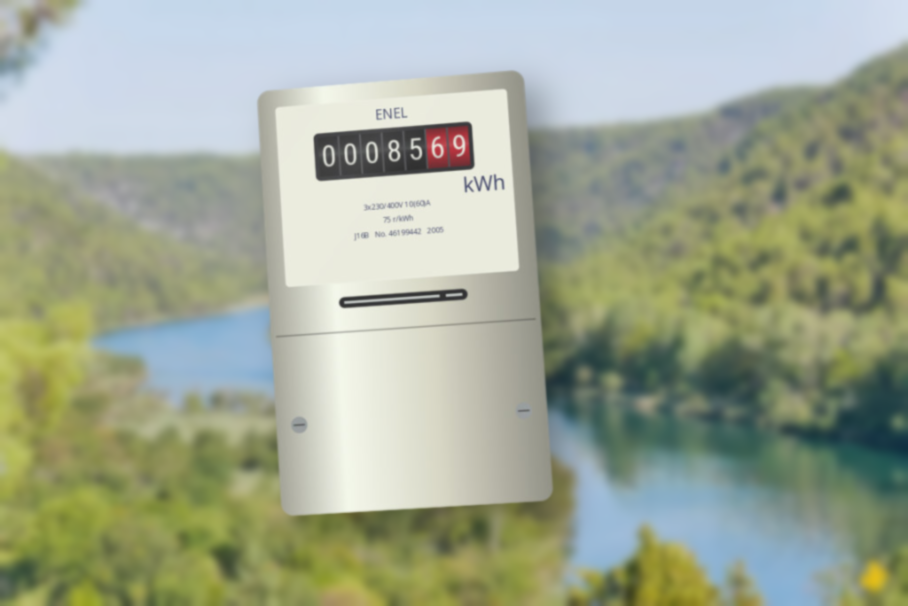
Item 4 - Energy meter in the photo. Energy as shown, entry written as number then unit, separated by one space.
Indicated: 85.69 kWh
